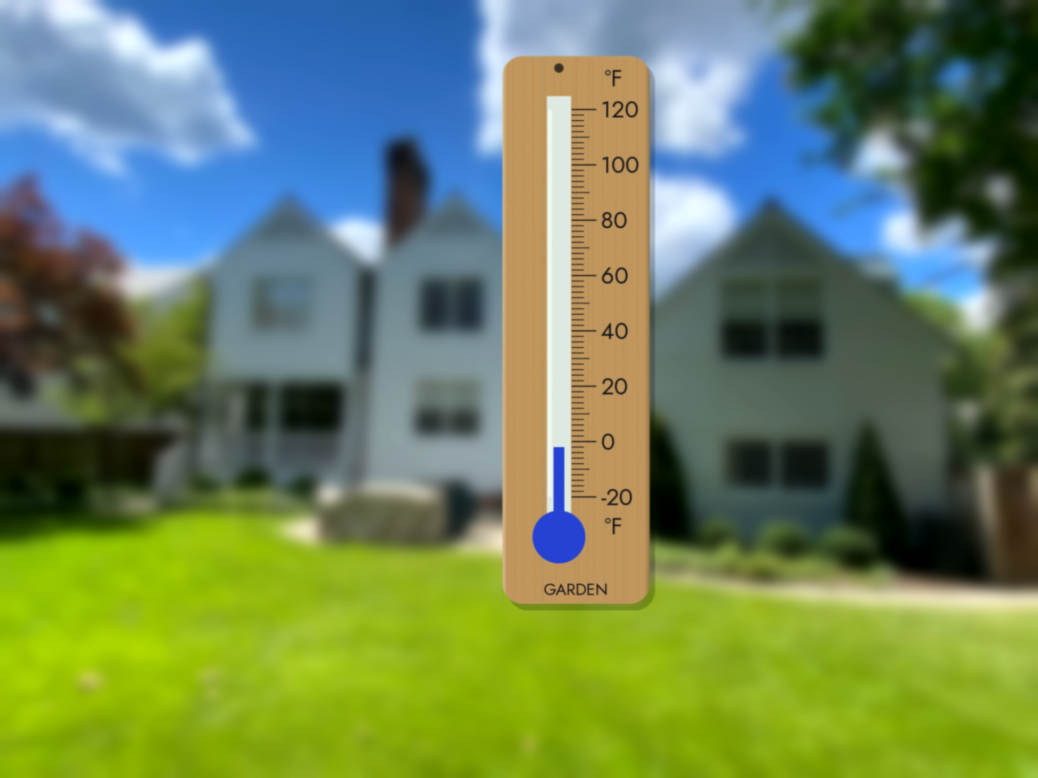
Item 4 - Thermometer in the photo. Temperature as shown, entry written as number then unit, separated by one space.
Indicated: -2 °F
